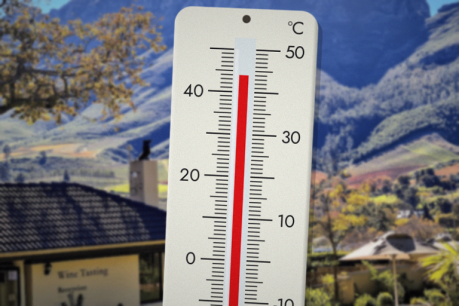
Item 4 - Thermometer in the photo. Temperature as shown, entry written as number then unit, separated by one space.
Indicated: 44 °C
